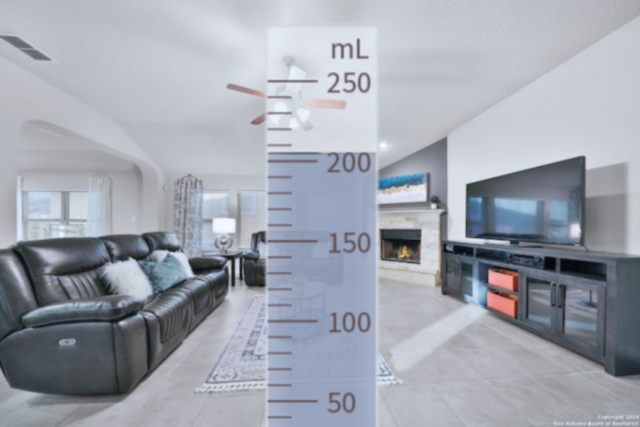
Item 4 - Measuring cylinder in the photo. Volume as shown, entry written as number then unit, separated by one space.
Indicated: 205 mL
